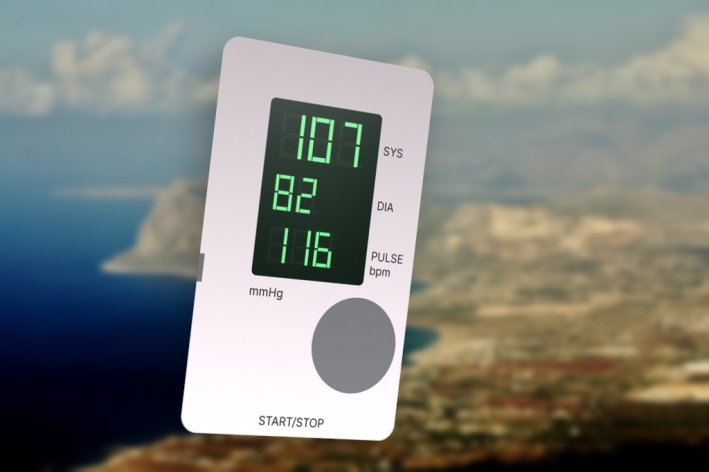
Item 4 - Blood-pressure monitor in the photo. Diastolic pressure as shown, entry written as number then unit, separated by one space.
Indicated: 82 mmHg
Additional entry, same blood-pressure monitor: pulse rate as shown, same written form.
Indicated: 116 bpm
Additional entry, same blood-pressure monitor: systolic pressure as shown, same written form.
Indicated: 107 mmHg
